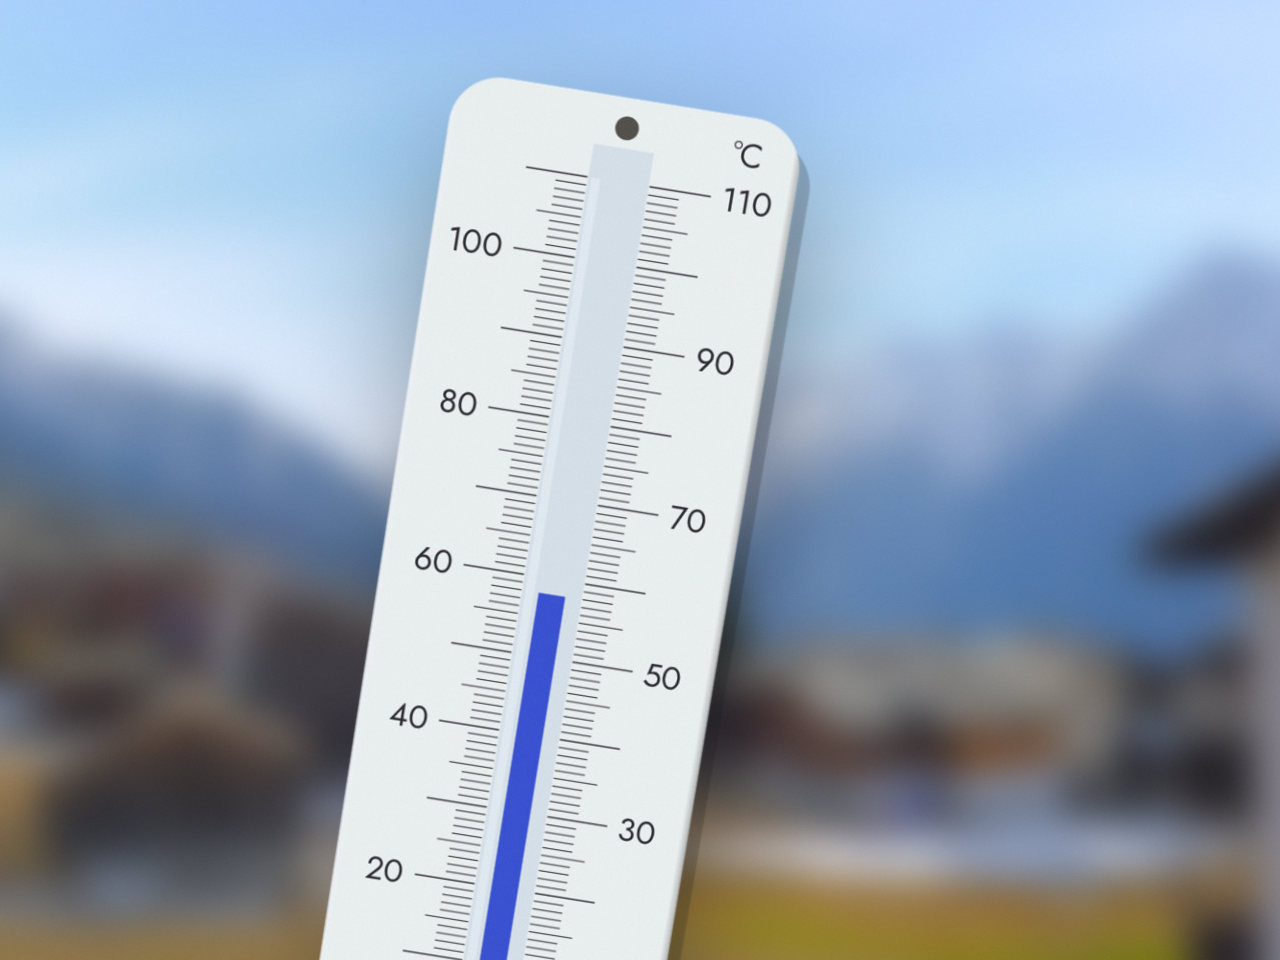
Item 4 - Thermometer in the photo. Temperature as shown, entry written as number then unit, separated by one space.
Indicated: 58 °C
